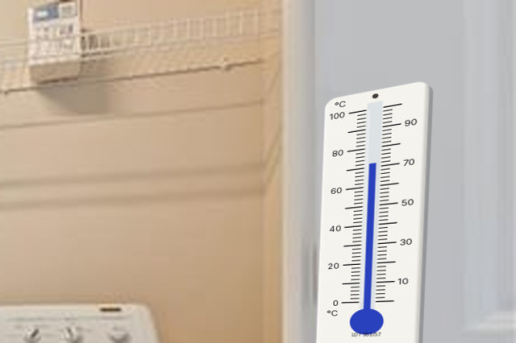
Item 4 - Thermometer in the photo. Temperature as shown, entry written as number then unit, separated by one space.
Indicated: 72 °C
